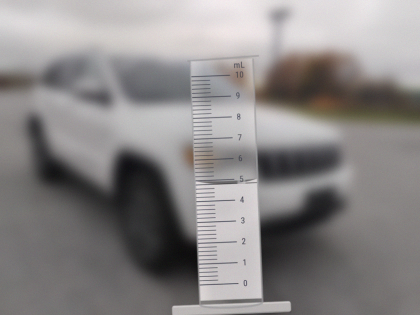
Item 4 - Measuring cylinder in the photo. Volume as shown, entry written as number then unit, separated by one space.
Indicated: 4.8 mL
